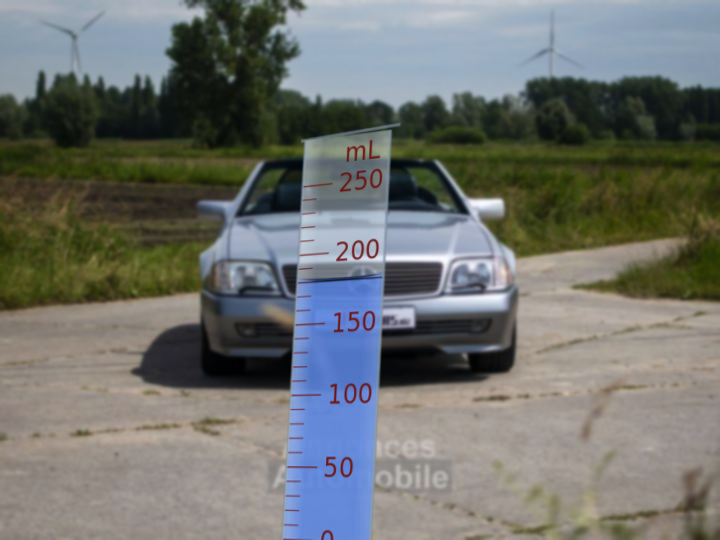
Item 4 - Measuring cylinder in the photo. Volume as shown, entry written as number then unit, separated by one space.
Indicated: 180 mL
